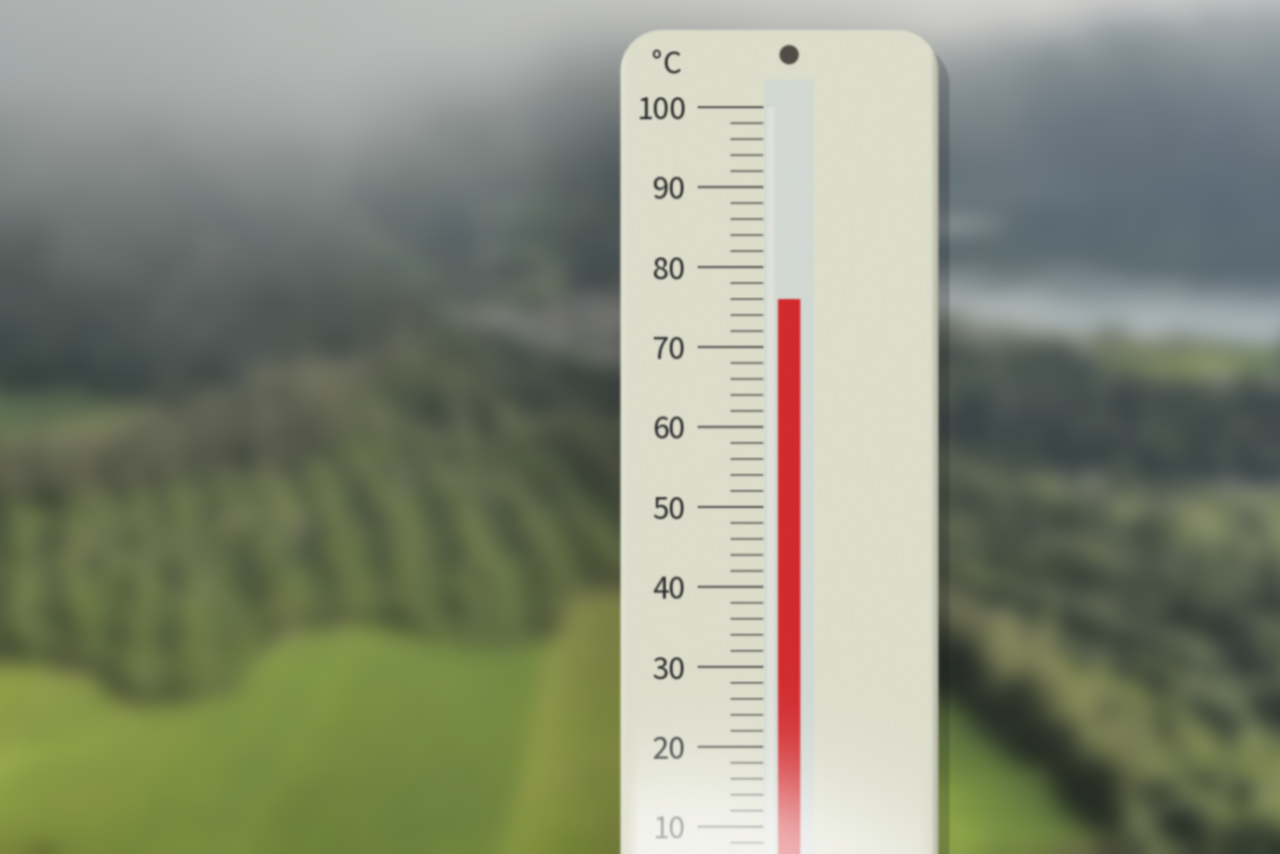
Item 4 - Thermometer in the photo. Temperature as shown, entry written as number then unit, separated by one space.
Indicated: 76 °C
